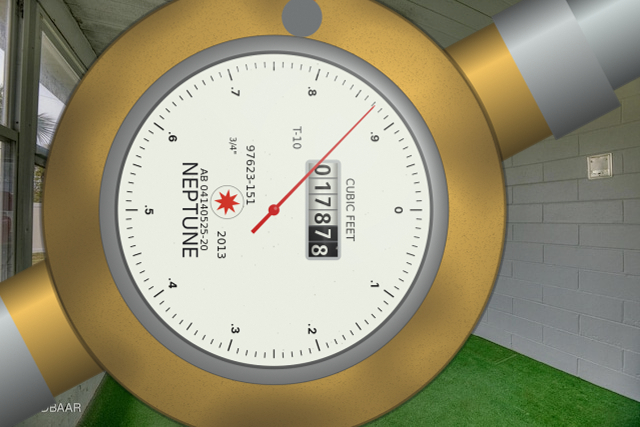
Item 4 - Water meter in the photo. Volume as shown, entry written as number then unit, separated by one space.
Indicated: 17877.87 ft³
